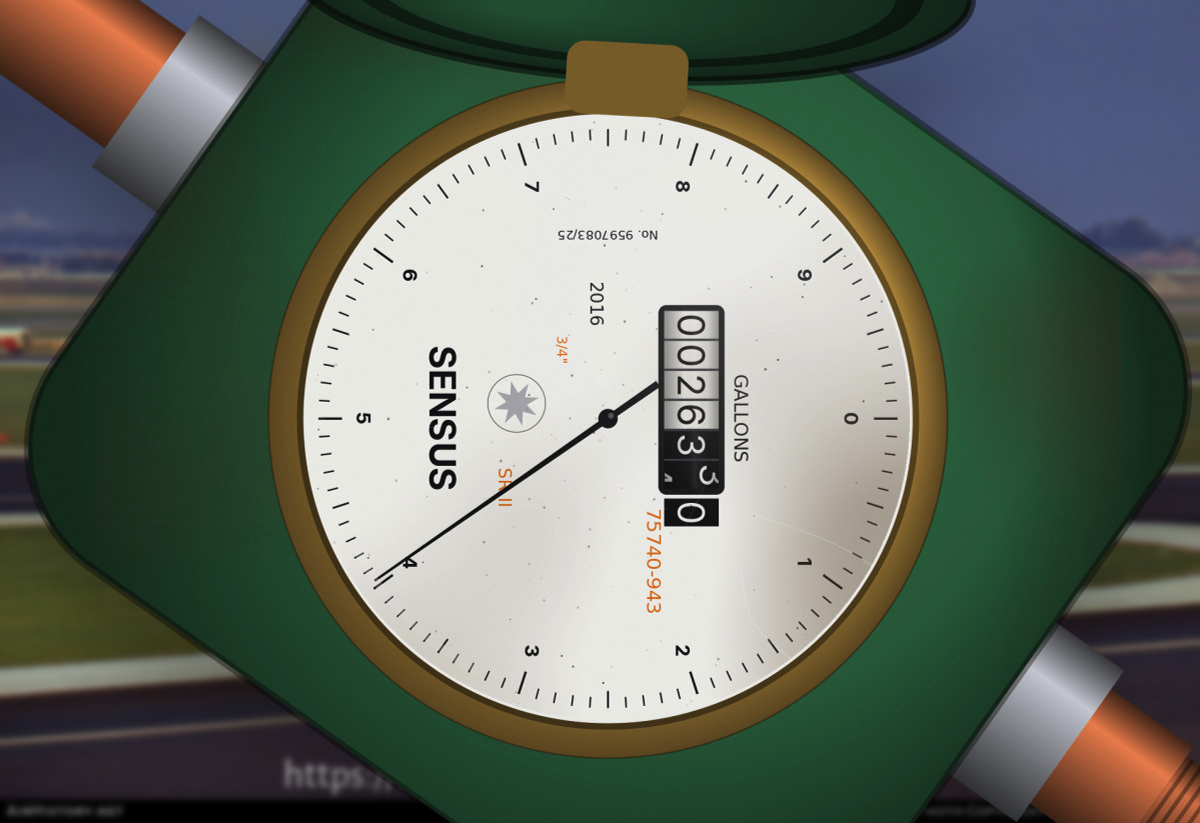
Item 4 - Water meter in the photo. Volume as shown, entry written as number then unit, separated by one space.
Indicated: 26334.0 gal
